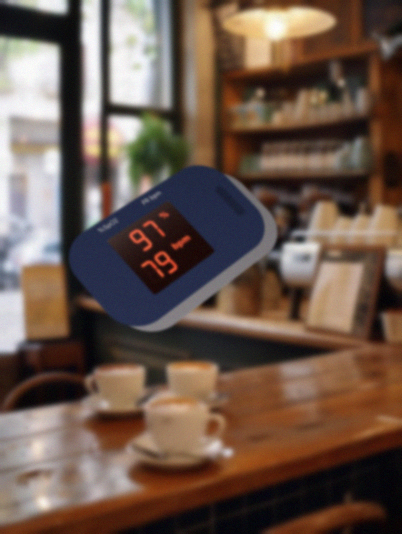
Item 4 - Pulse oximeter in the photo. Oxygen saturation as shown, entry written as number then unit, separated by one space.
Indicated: 97 %
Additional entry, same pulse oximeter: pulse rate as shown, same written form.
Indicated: 79 bpm
